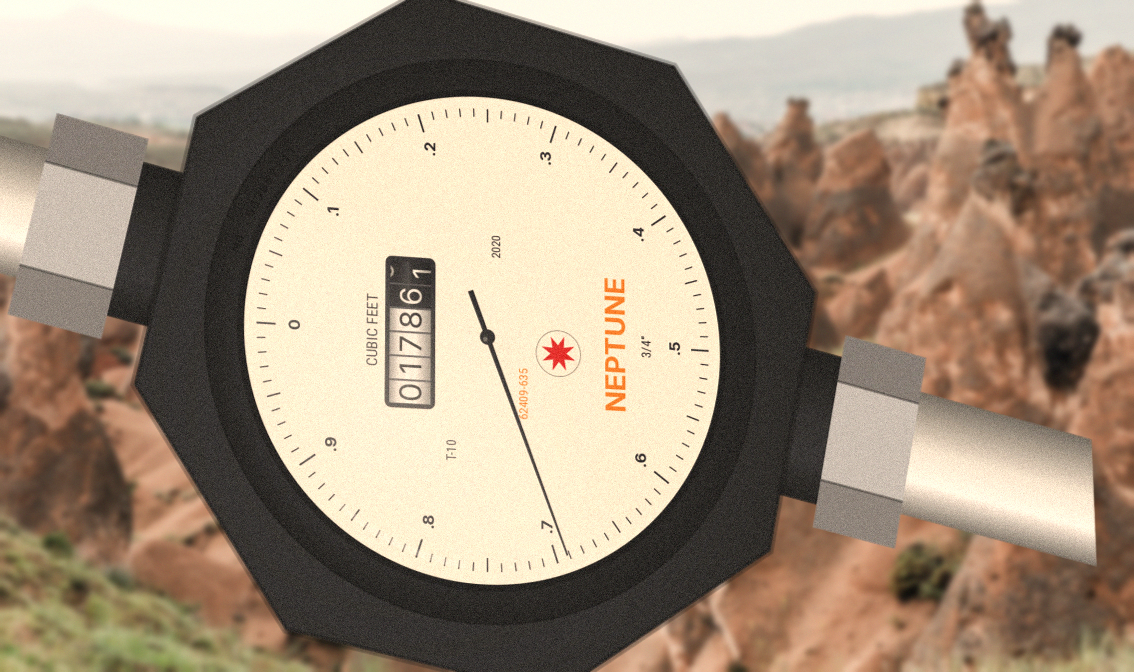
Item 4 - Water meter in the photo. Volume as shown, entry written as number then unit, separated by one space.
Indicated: 17860.69 ft³
